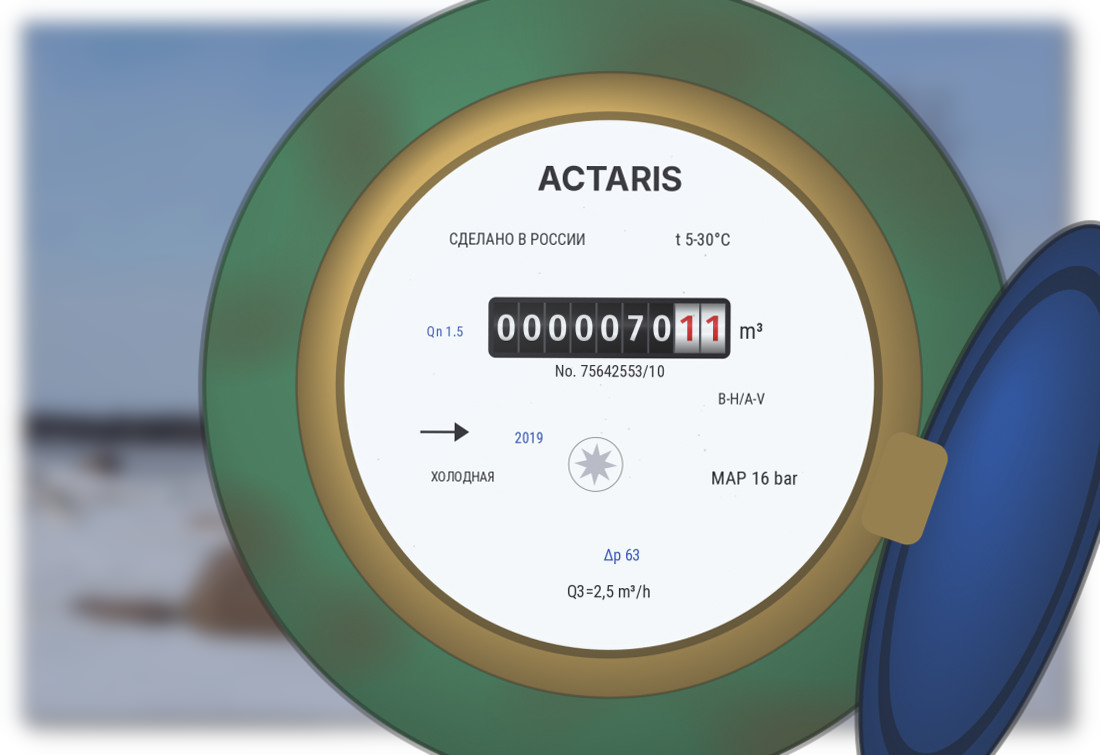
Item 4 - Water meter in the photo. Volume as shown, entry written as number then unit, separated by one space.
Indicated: 70.11 m³
